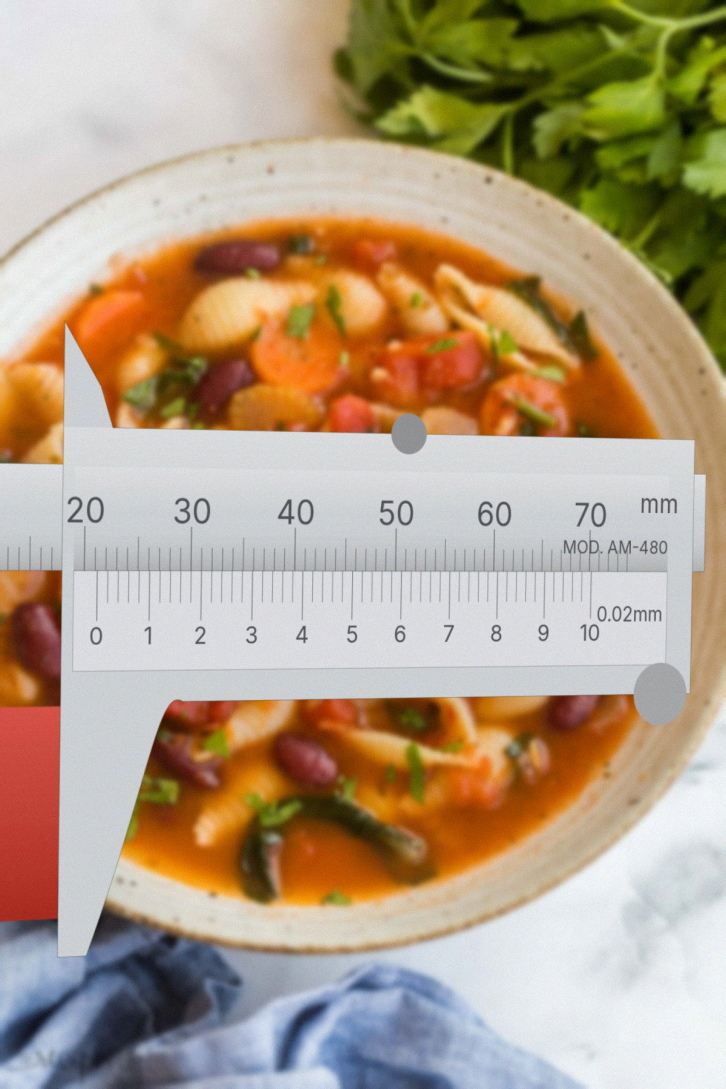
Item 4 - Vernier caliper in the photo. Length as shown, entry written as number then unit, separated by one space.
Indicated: 21.2 mm
